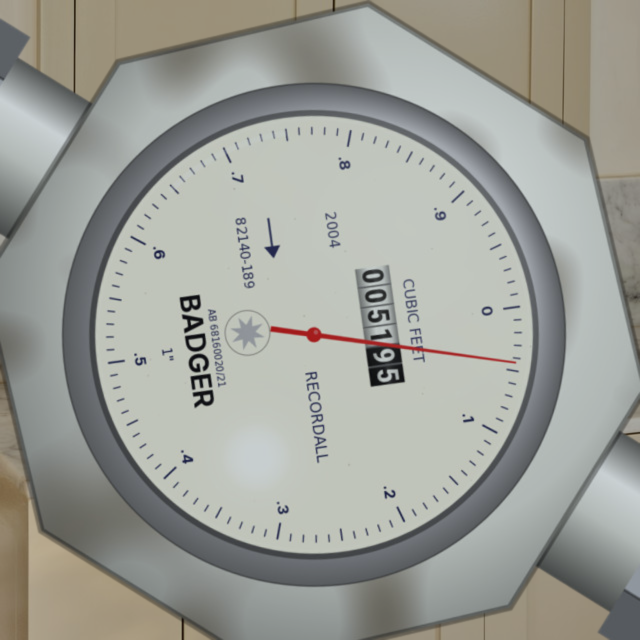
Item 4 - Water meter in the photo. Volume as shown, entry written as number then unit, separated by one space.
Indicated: 5195.04 ft³
